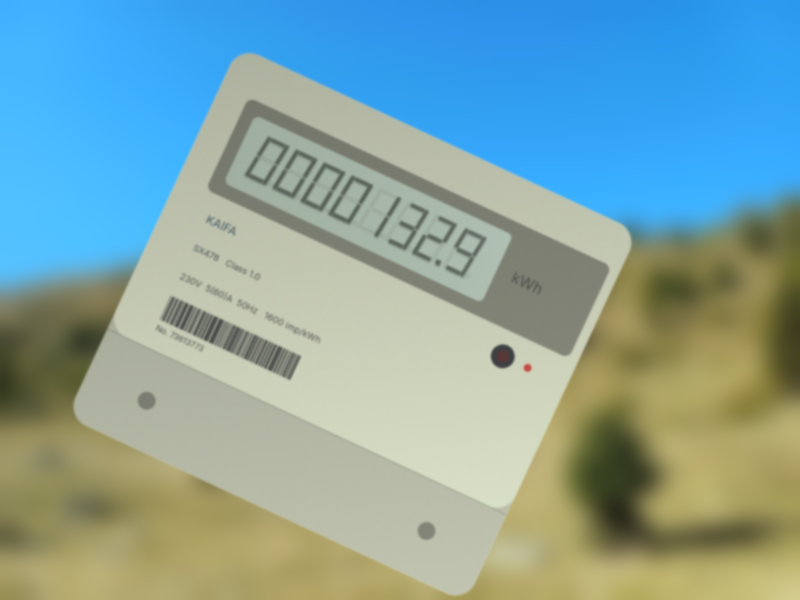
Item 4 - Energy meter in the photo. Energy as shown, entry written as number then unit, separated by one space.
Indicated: 132.9 kWh
